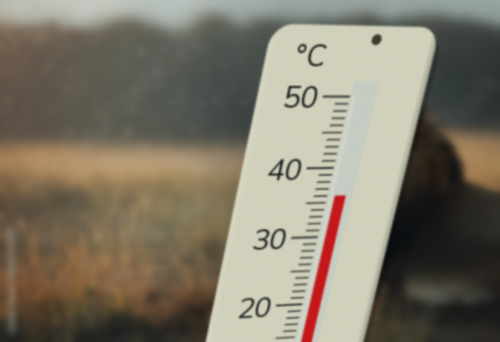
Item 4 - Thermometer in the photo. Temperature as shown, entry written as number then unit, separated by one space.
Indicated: 36 °C
